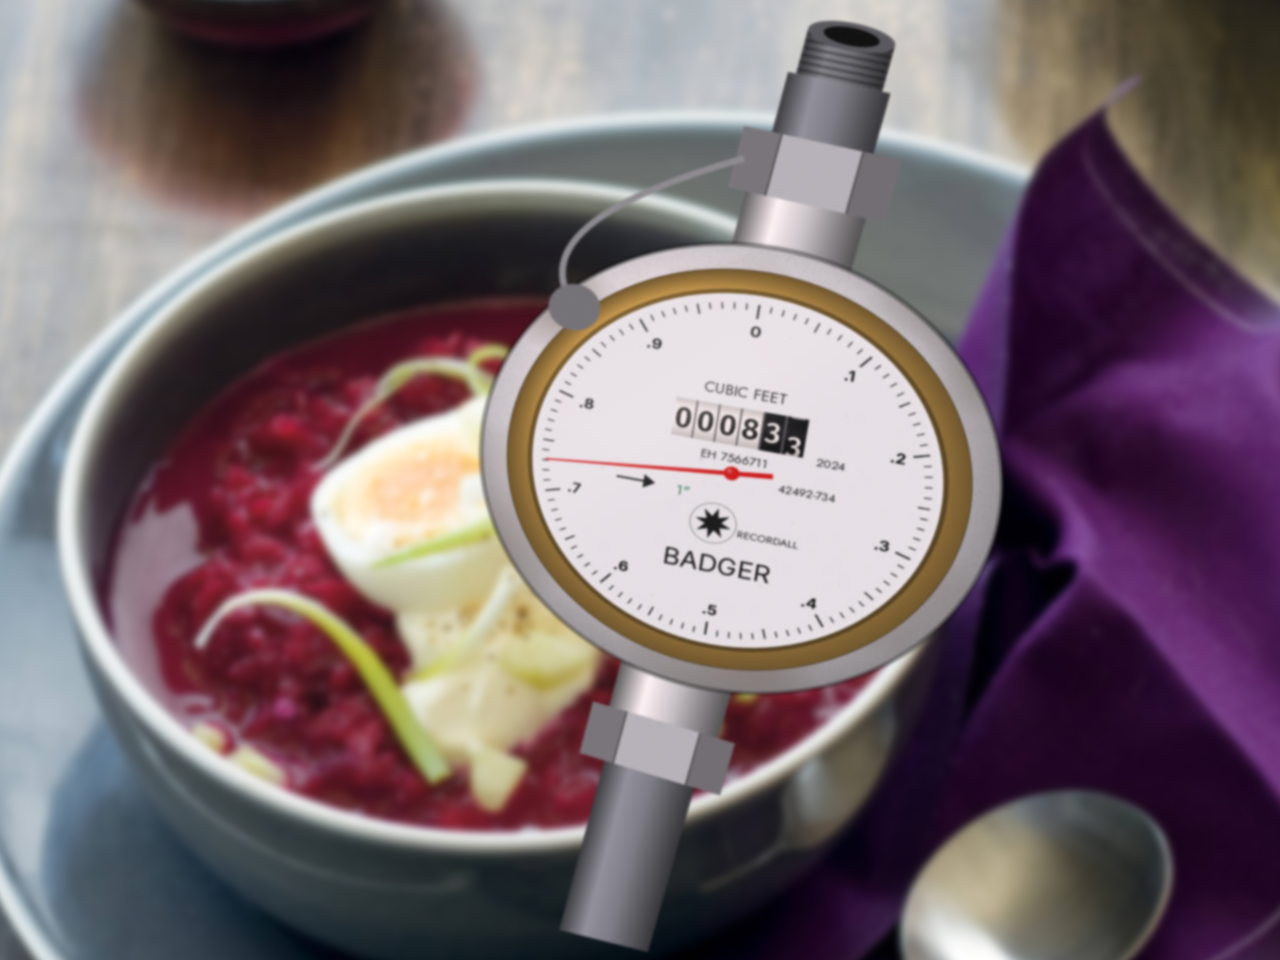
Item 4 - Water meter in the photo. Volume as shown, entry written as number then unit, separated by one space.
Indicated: 832.73 ft³
